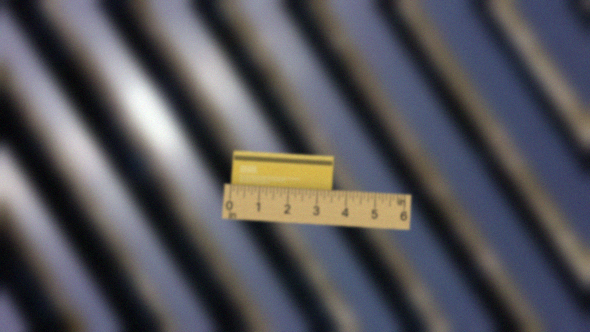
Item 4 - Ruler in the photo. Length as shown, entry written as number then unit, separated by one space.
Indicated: 3.5 in
